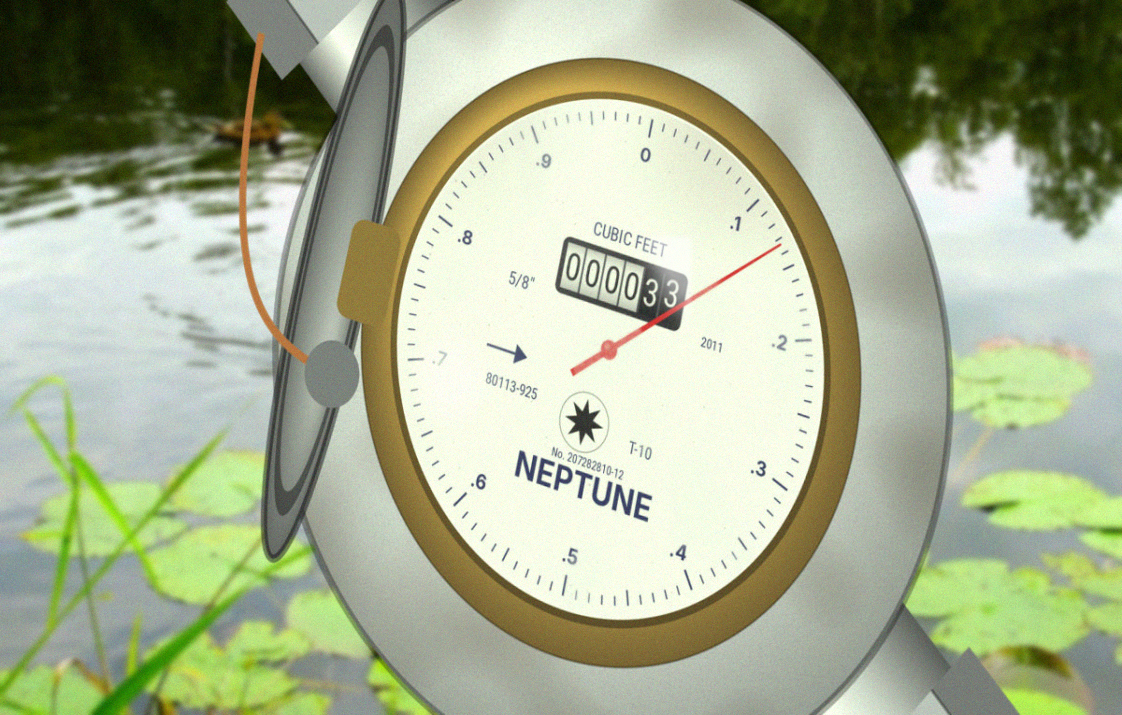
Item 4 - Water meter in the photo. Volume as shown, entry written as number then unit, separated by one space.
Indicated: 33.13 ft³
